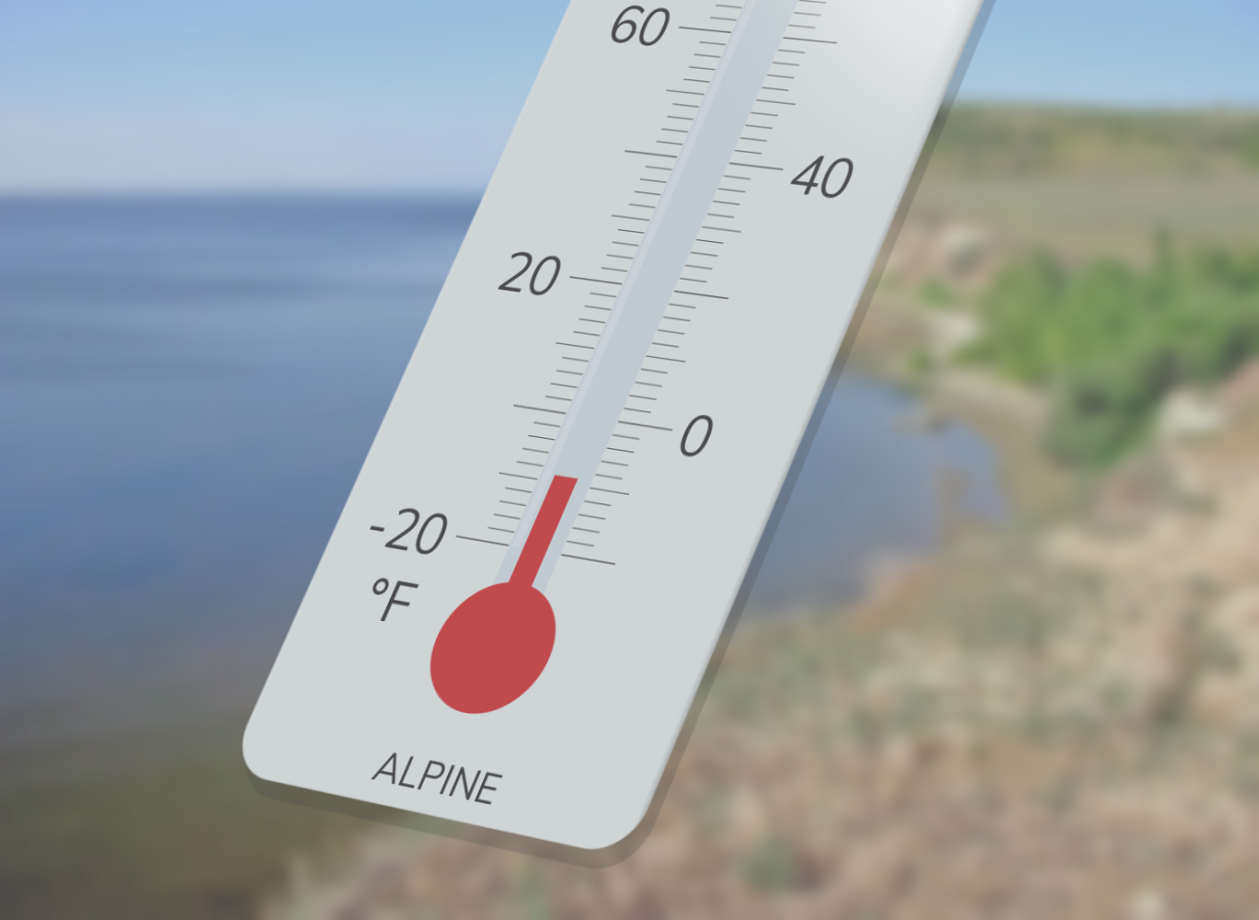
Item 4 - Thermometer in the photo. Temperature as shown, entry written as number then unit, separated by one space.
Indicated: -9 °F
